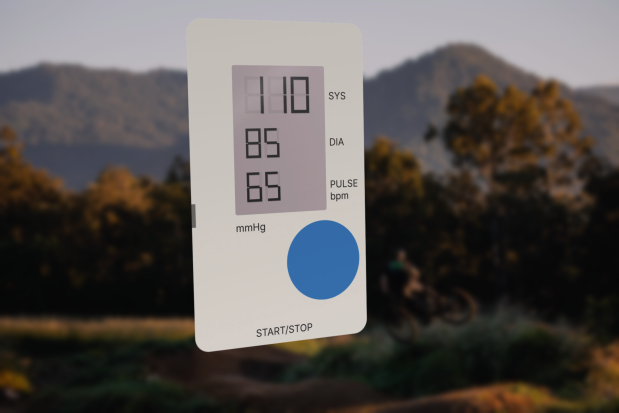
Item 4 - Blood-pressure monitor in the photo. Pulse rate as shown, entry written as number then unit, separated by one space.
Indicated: 65 bpm
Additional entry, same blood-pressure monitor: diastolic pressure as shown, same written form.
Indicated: 85 mmHg
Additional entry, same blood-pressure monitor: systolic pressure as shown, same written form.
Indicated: 110 mmHg
